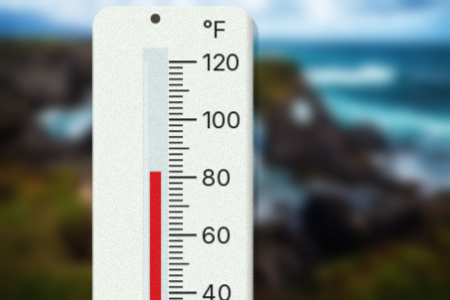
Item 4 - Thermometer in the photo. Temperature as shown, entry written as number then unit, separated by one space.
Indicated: 82 °F
